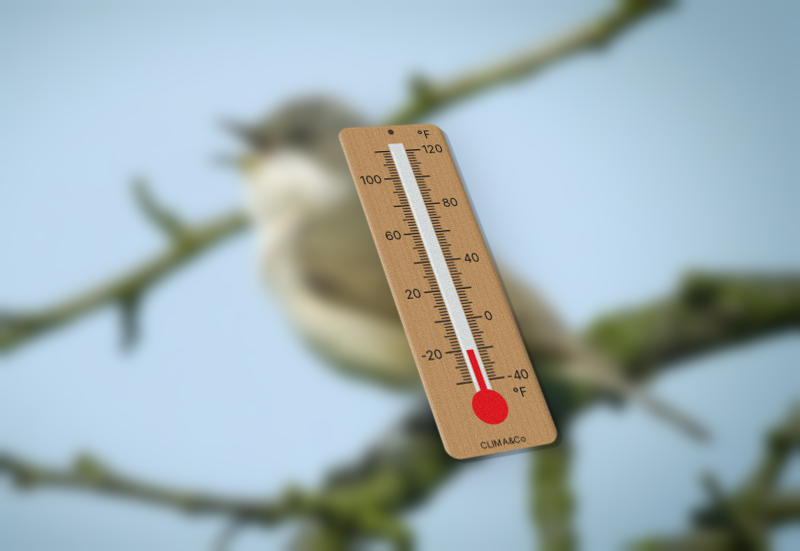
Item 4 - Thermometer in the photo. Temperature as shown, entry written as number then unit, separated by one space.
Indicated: -20 °F
